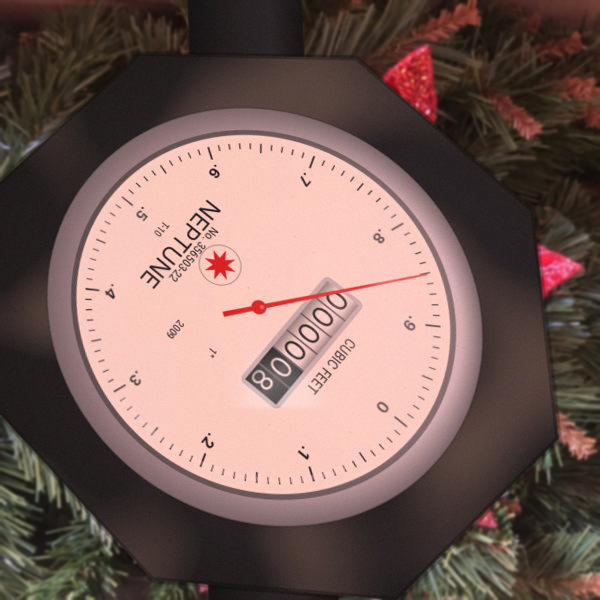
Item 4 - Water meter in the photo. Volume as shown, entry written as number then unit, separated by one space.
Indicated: 7.85 ft³
